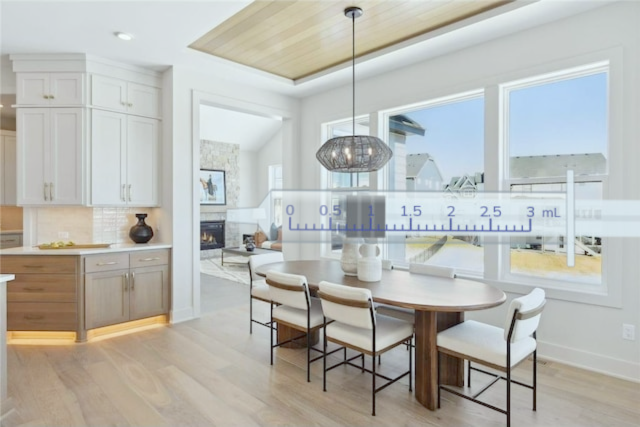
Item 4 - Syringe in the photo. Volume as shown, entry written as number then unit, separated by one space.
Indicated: 0.7 mL
